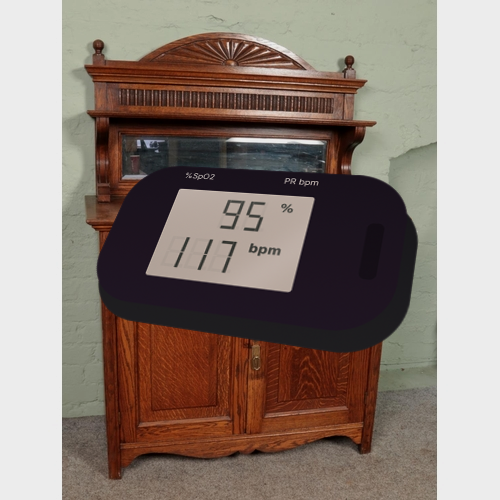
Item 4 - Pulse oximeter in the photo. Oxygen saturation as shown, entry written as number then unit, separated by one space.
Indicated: 95 %
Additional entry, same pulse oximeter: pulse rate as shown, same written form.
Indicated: 117 bpm
